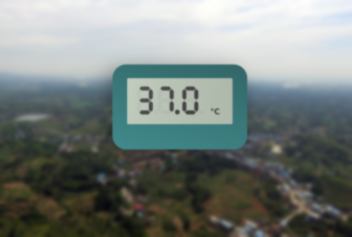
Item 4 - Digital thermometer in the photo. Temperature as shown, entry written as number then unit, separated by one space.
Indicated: 37.0 °C
